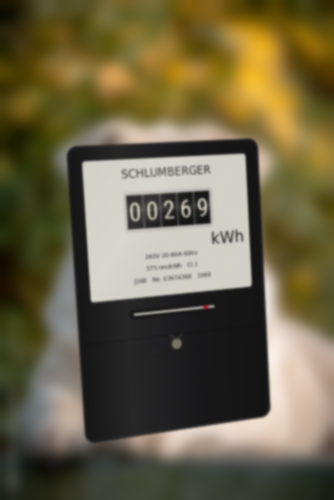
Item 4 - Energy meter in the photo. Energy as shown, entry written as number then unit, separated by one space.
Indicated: 269 kWh
